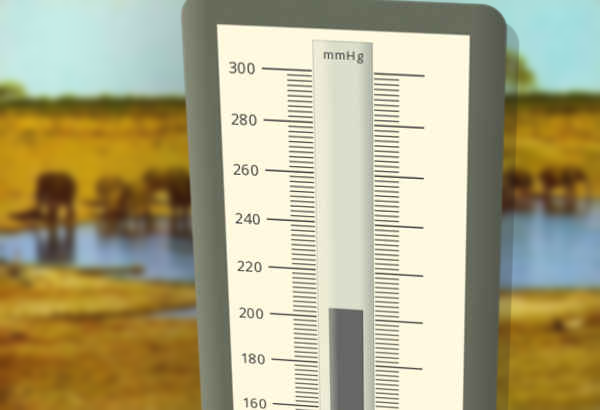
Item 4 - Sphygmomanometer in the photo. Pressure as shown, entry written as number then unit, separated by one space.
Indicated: 204 mmHg
